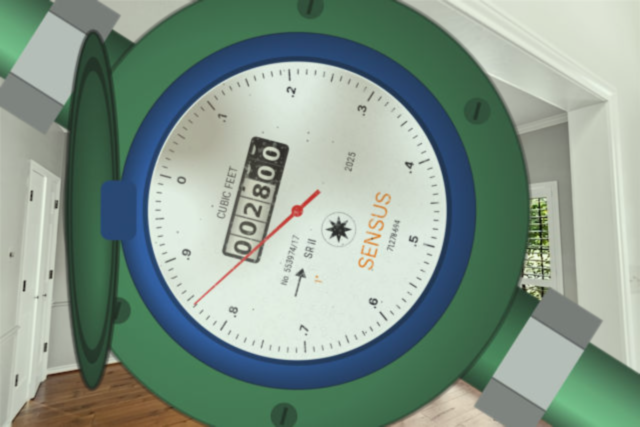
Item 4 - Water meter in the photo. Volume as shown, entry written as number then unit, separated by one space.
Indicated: 2799.84 ft³
